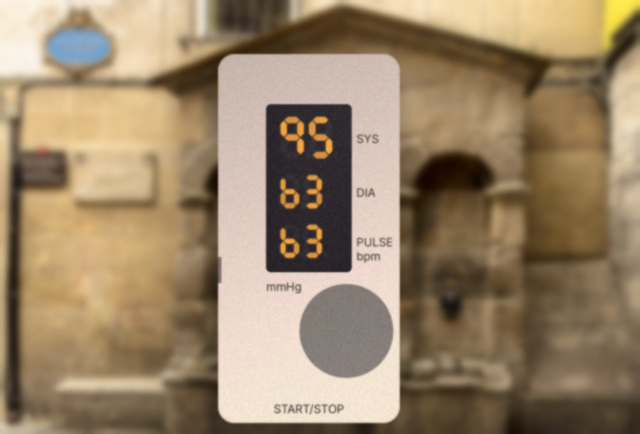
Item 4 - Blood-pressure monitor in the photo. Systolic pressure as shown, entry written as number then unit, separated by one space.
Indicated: 95 mmHg
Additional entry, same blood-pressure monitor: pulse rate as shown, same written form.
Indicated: 63 bpm
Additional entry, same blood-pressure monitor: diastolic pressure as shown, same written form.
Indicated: 63 mmHg
